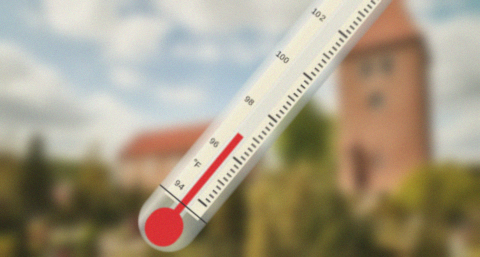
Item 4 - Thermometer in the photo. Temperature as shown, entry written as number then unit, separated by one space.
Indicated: 96.8 °F
